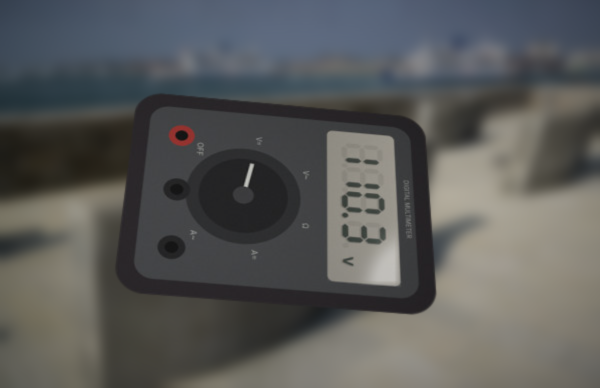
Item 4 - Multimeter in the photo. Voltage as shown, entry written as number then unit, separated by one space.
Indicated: 110.3 V
